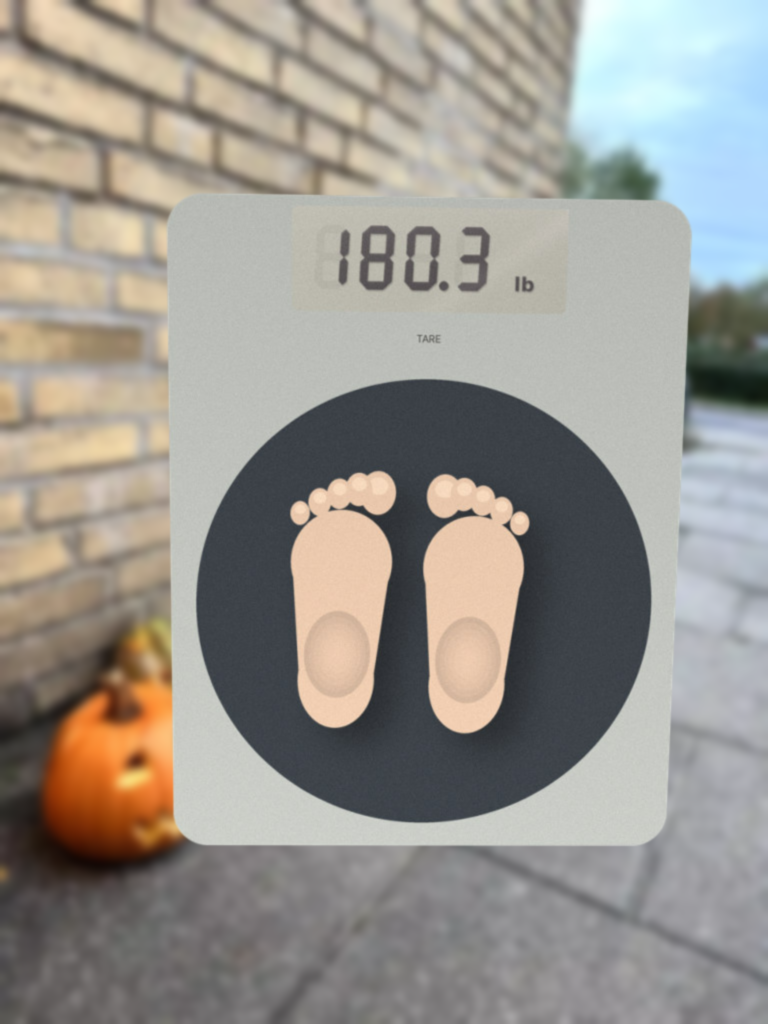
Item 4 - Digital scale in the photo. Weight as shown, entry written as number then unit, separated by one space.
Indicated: 180.3 lb
